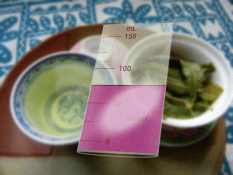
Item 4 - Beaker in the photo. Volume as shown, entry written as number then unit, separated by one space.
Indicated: 75 mL
